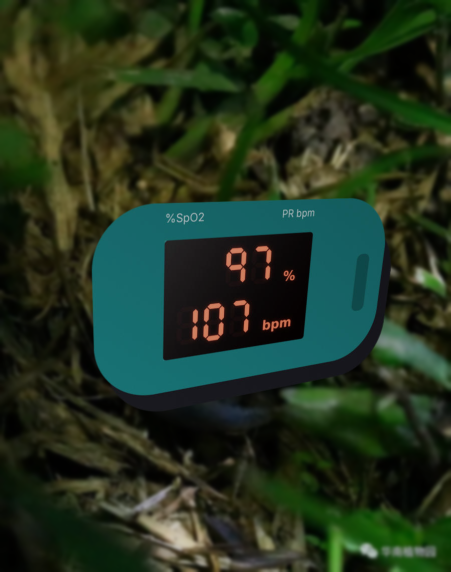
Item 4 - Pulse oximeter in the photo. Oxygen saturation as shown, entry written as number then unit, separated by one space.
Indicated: 97 %
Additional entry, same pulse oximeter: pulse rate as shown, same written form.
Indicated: 107 bpm
